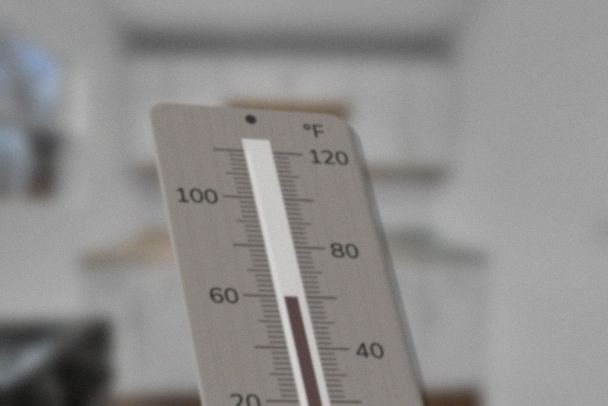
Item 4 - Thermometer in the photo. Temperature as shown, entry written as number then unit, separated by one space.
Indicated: 60 °F
